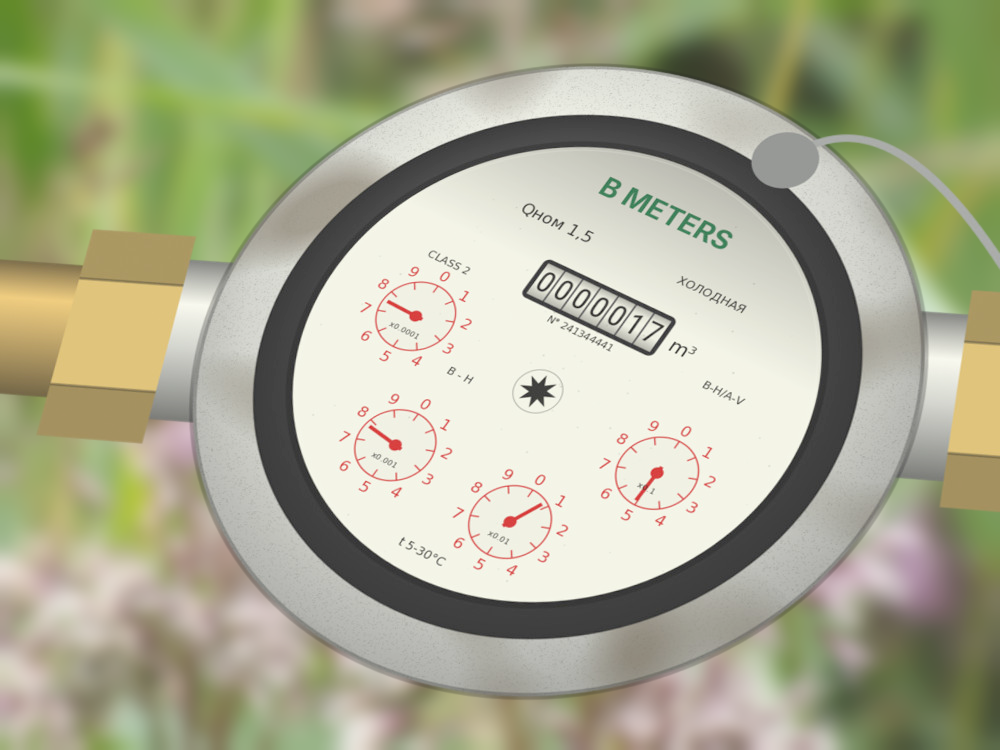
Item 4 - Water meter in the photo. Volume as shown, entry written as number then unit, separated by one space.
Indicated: 17.5077 m³
